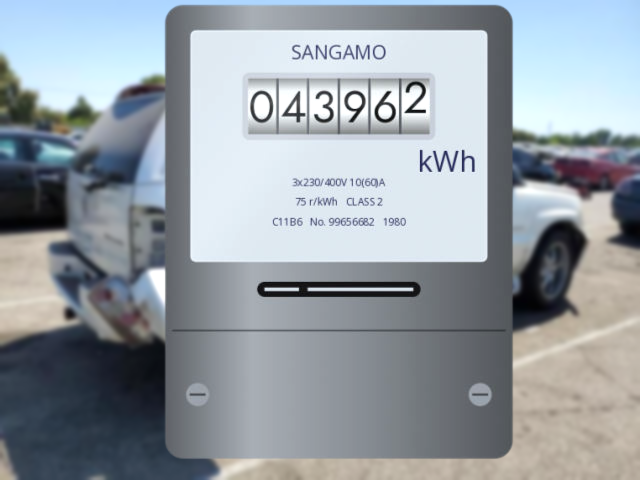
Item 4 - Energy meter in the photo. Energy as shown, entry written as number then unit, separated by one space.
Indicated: 43962 kWh
